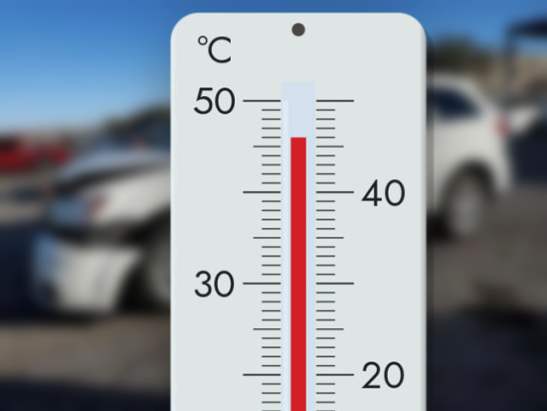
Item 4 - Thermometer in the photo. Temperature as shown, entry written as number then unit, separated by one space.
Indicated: 46 °C
